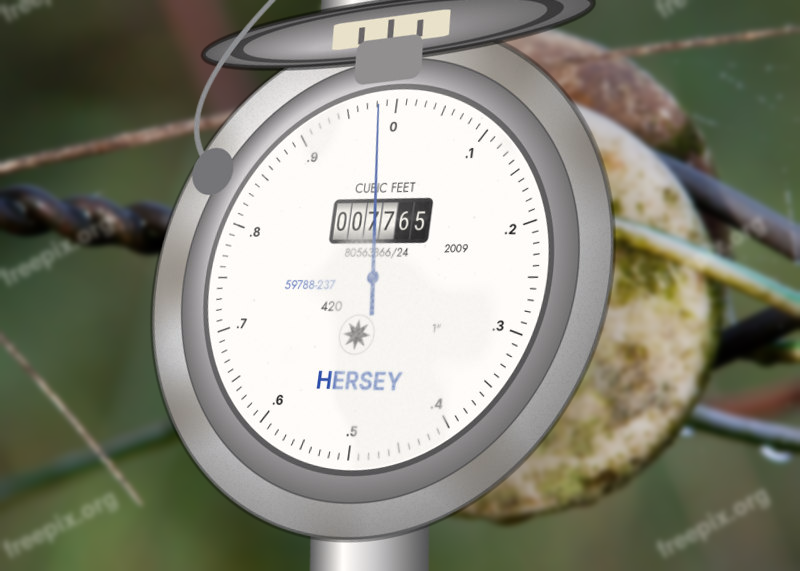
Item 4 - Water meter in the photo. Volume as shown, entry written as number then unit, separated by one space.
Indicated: 7764.98 ft³
